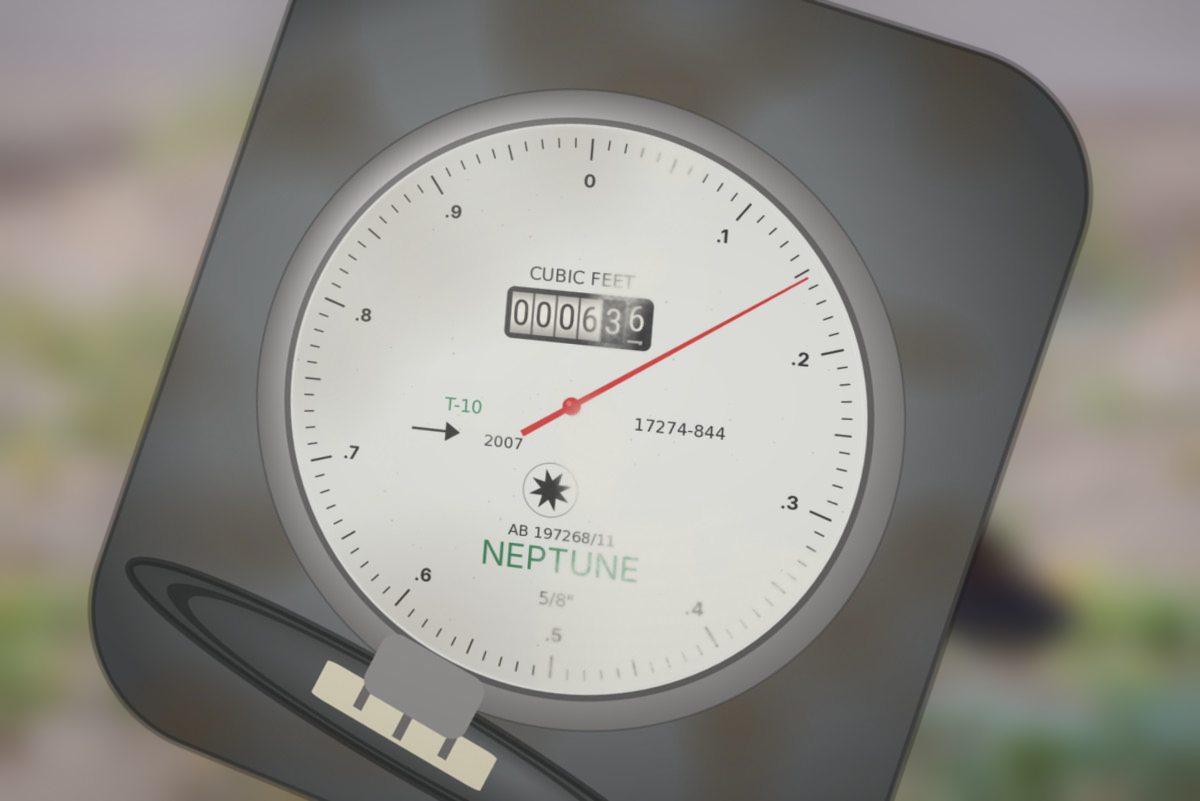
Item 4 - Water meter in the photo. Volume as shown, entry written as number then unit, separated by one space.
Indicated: 636.15 ft³
